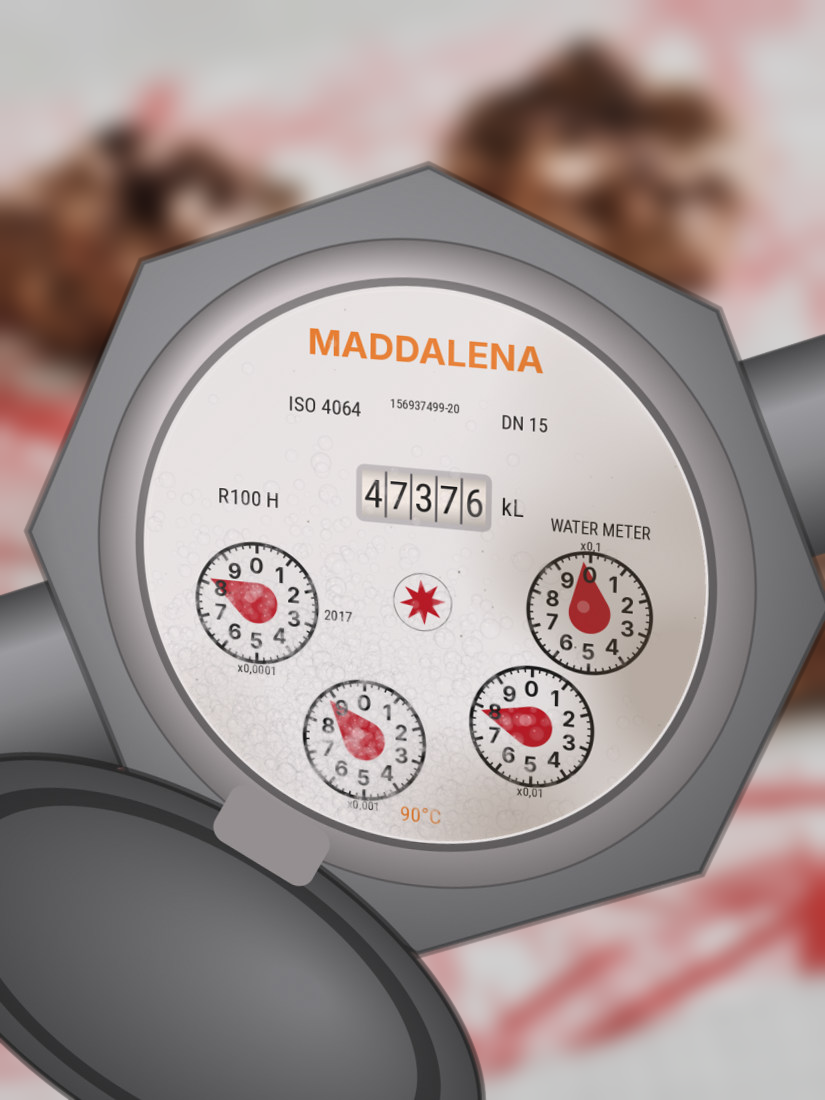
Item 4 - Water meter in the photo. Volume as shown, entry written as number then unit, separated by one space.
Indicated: 47375.9788 kL
